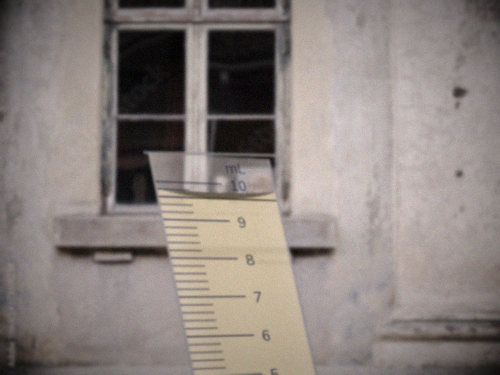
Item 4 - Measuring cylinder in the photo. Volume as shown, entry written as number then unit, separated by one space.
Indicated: 9.6 mL
